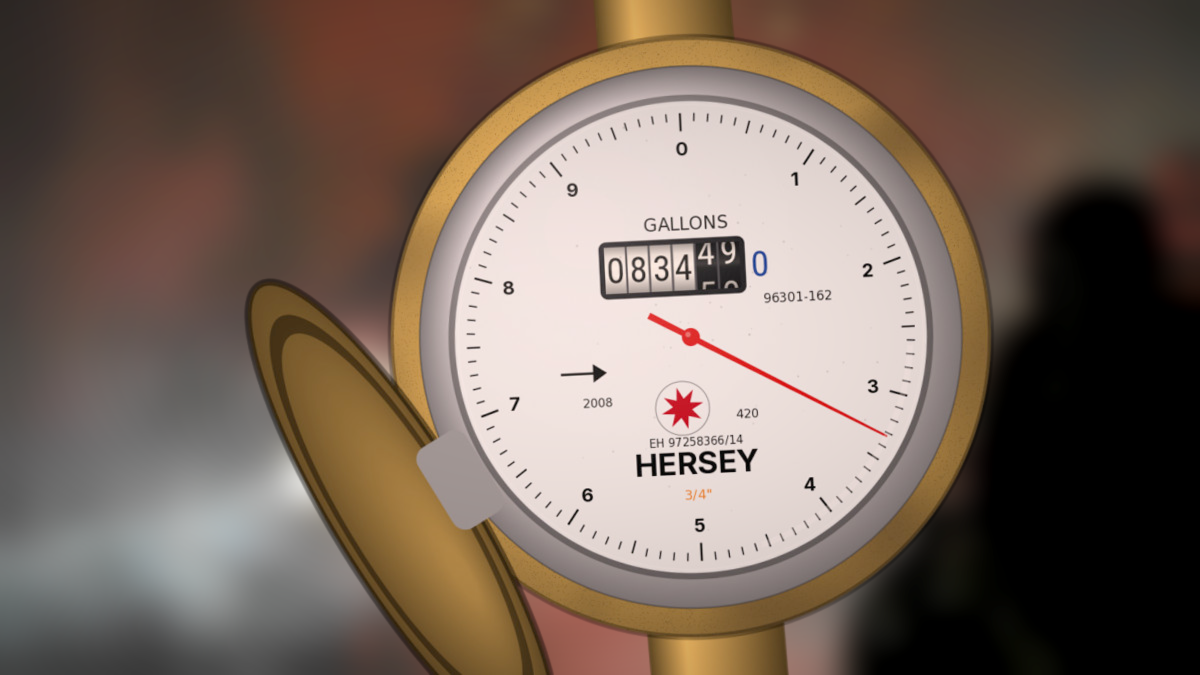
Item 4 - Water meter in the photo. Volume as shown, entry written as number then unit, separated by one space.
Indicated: 834493.3 gal
